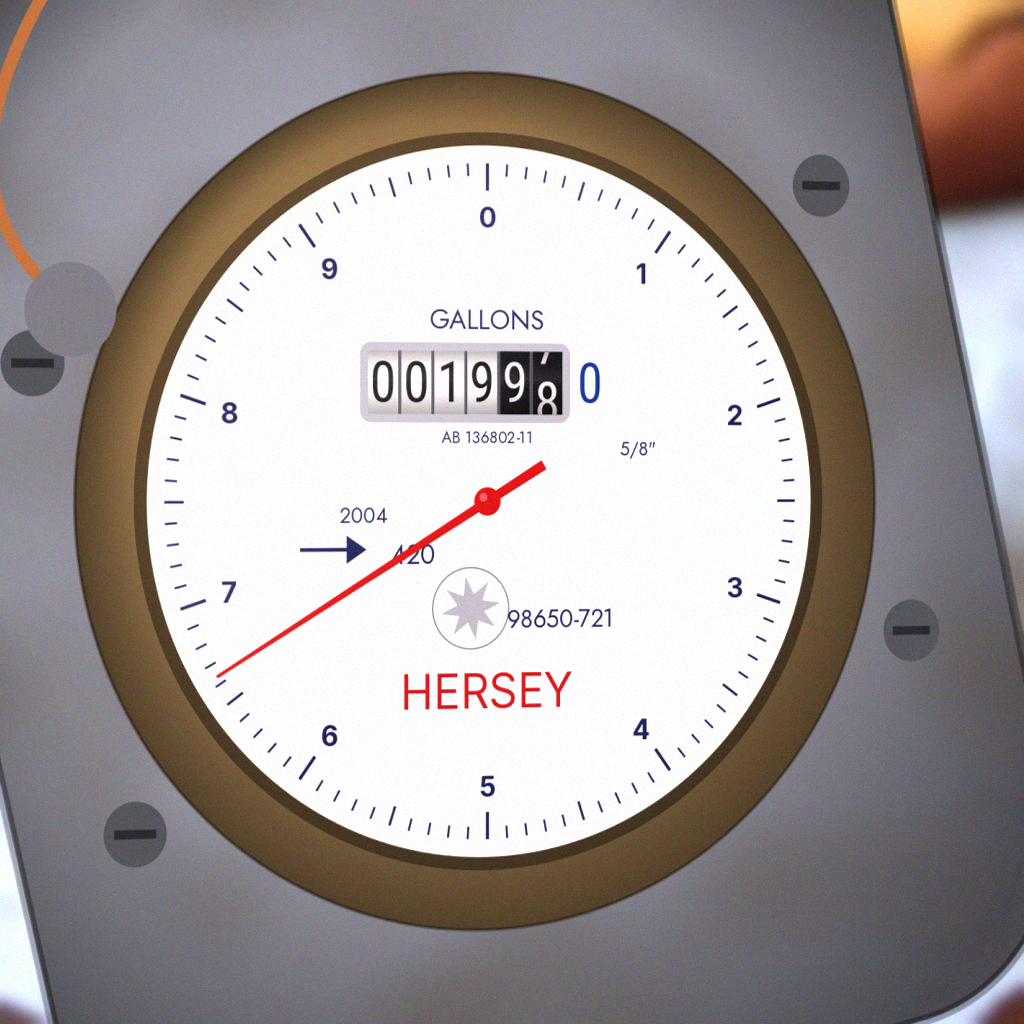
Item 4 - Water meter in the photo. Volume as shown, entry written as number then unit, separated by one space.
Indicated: 19976.6 gal
